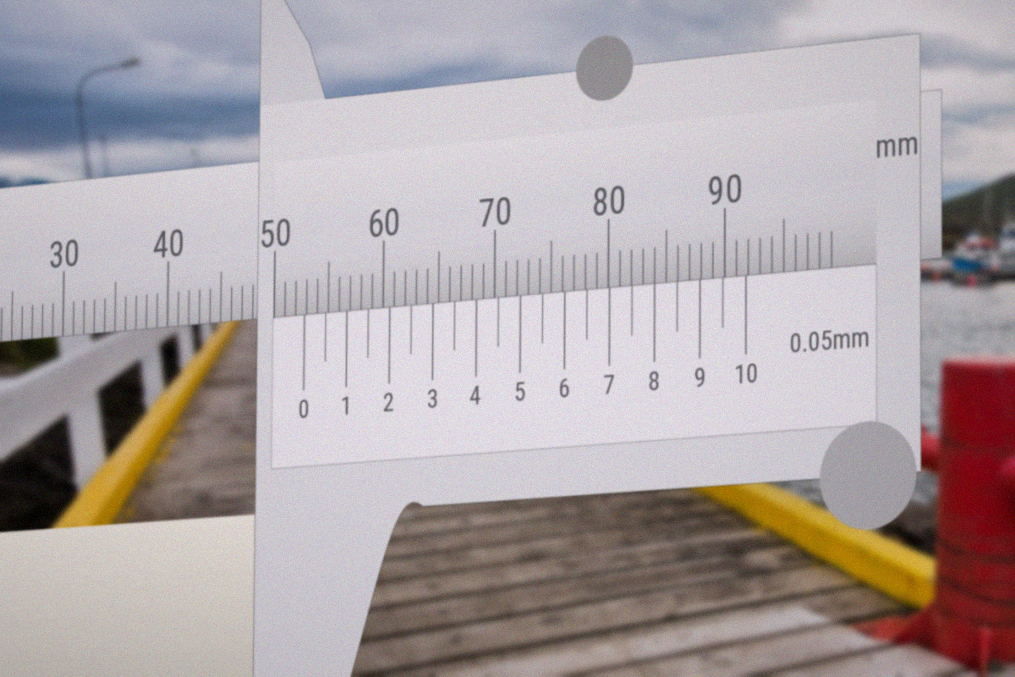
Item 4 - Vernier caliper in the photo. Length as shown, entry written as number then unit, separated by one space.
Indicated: 52.8 mm
